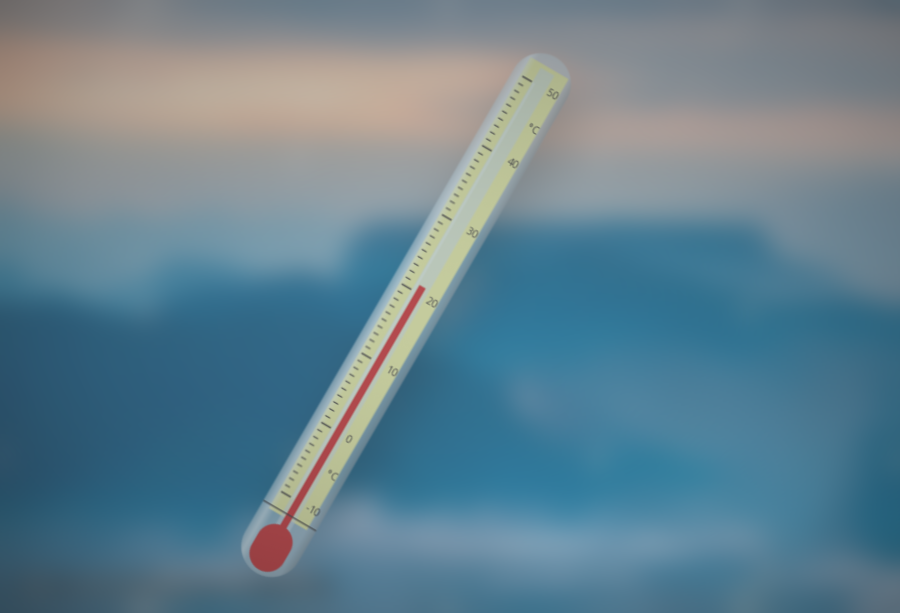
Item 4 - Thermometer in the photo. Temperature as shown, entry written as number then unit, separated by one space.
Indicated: 21 °C
